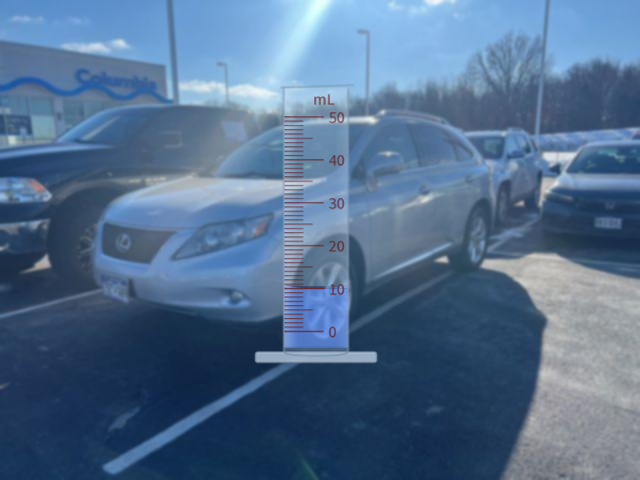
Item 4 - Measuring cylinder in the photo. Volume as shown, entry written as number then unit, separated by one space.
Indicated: 10 mL
